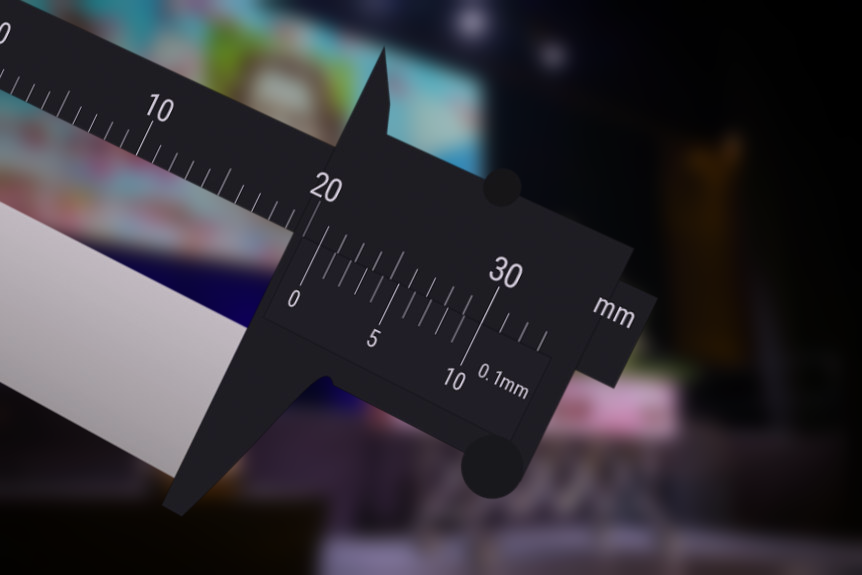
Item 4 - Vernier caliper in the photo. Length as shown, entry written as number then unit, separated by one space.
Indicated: 21.0 mm
